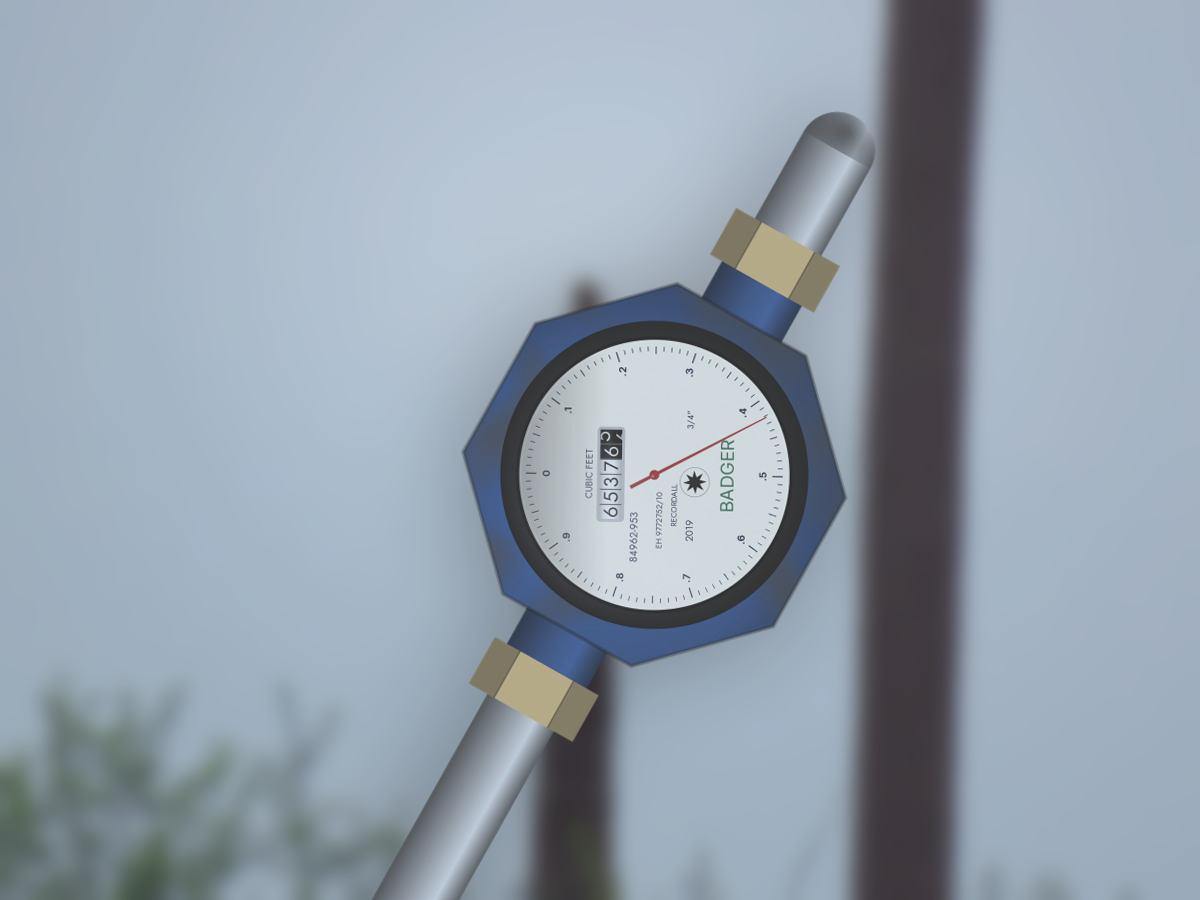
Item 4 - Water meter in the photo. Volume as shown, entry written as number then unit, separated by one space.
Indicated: 653765.42 ft³
